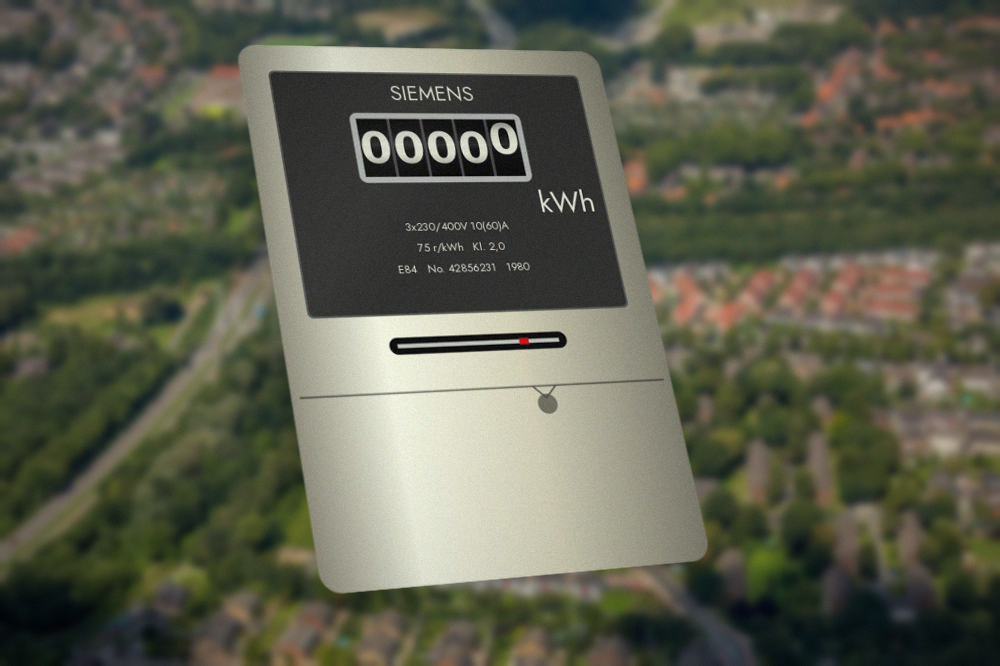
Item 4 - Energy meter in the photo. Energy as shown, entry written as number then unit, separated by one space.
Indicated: 0 kWh
